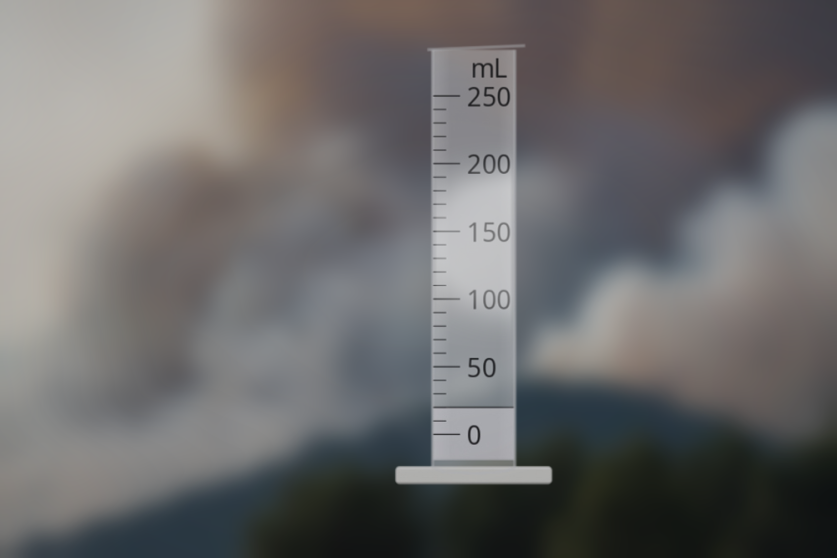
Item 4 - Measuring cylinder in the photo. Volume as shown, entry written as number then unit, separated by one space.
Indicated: 20 mL
